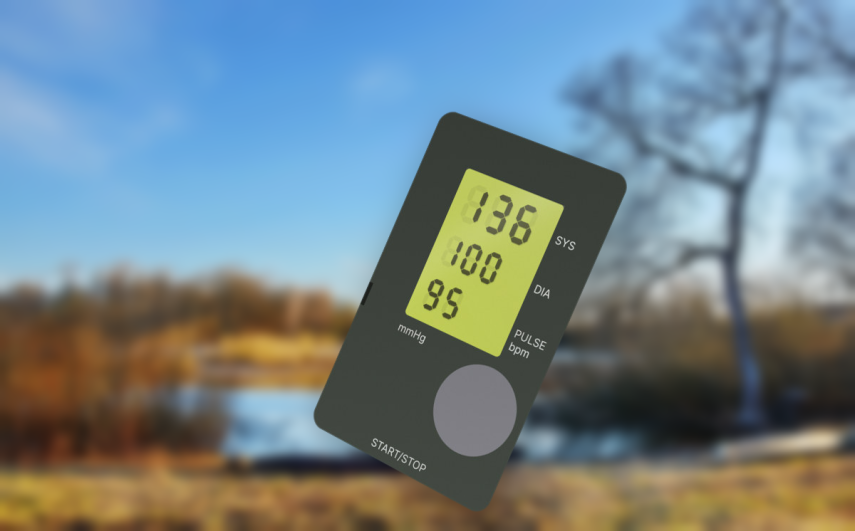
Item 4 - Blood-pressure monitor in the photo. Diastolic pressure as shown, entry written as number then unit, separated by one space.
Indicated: 100 mmHg
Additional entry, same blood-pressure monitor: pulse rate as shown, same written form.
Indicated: 95 bpm
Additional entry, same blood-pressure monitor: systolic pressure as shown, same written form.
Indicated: 136 mmHg
